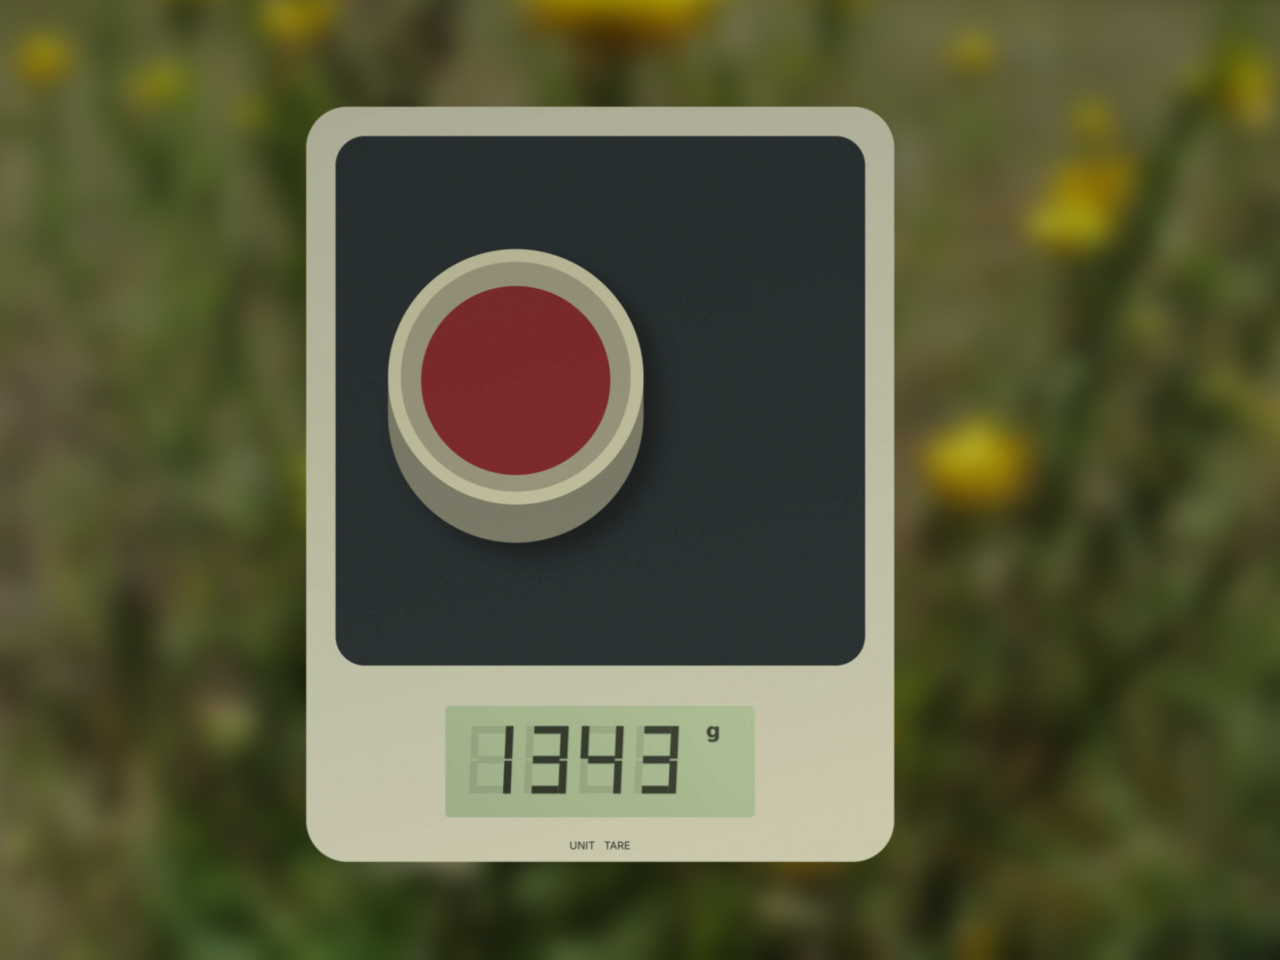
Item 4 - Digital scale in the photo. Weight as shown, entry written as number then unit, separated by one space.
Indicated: 1343 g
